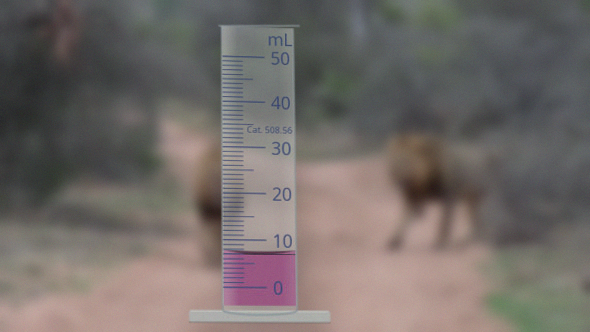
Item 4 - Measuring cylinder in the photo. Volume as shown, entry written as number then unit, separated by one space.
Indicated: 7 mL
